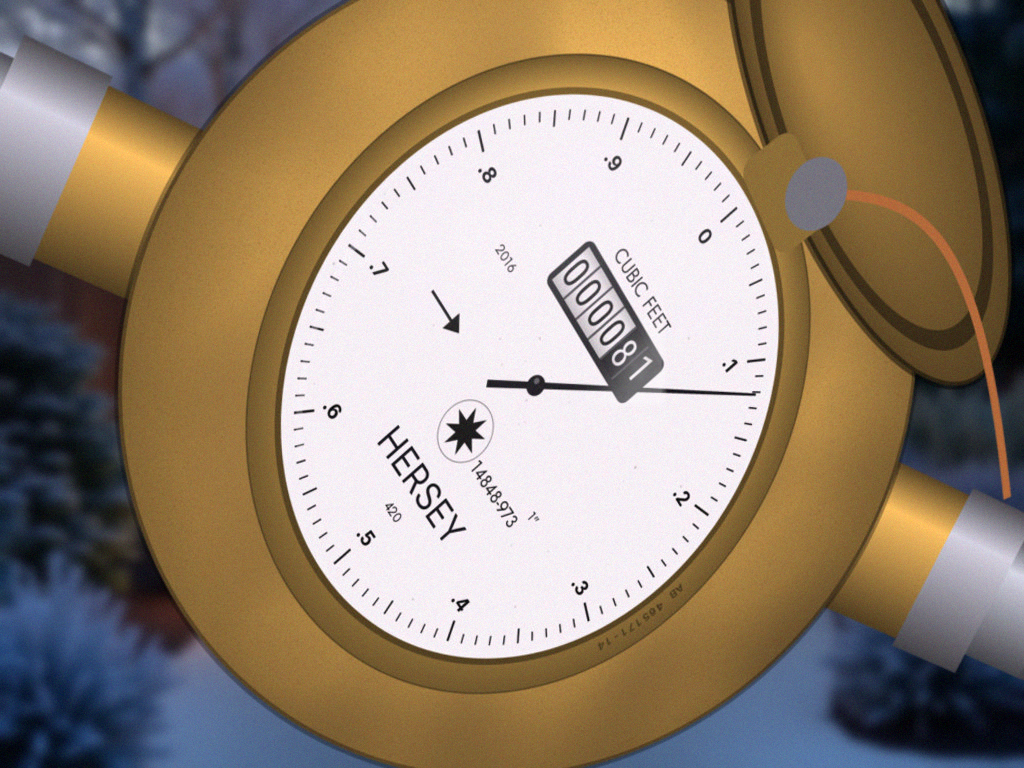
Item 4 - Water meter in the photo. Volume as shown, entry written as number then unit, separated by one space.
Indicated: 81.12 ft³
